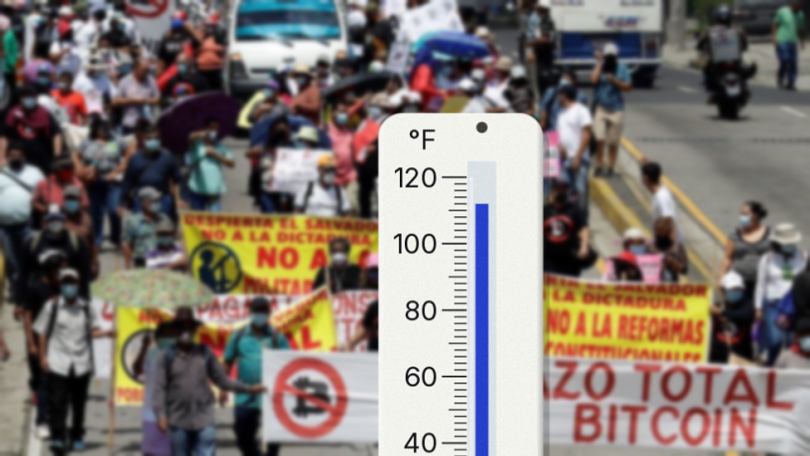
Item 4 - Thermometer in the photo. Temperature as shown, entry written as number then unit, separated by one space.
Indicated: 112 °F
